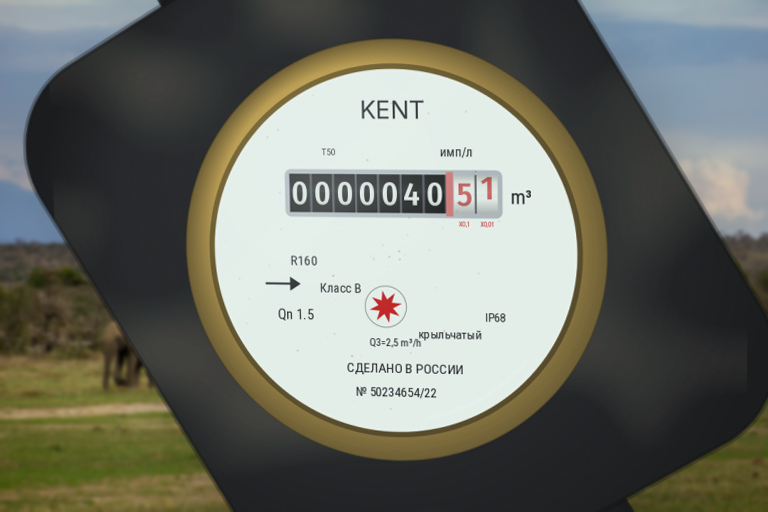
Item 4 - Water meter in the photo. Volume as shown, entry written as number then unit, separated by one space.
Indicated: 40.51 m³
